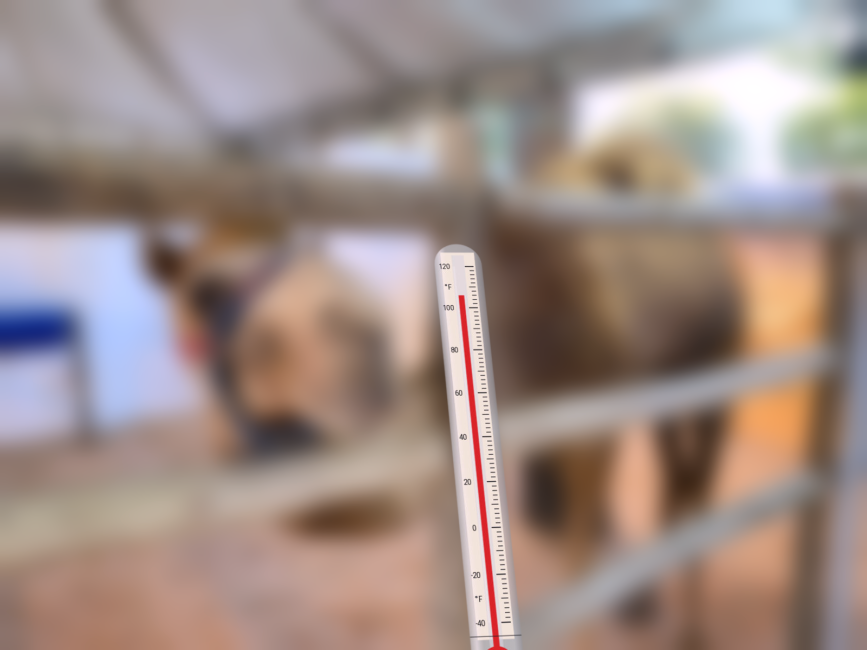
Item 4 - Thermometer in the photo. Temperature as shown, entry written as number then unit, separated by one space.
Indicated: 106 °F
